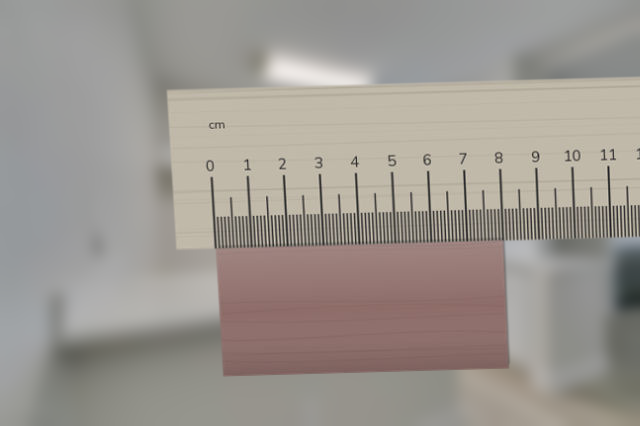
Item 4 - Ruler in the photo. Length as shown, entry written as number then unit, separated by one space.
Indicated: 8 cm
